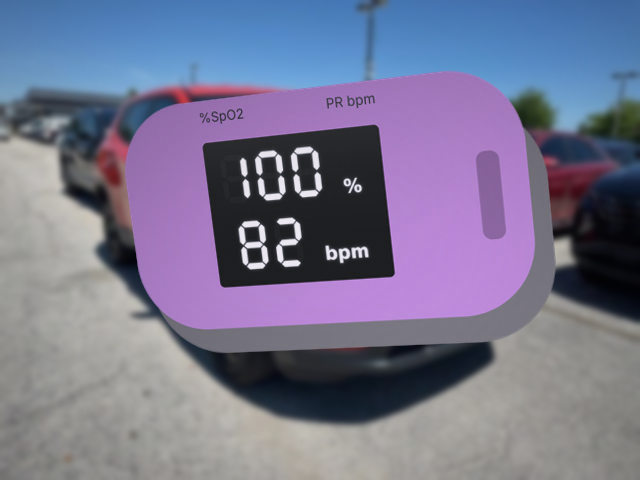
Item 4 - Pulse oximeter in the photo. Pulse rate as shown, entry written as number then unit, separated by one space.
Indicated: 82 bpm
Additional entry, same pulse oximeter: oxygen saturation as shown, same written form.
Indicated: 100 %
